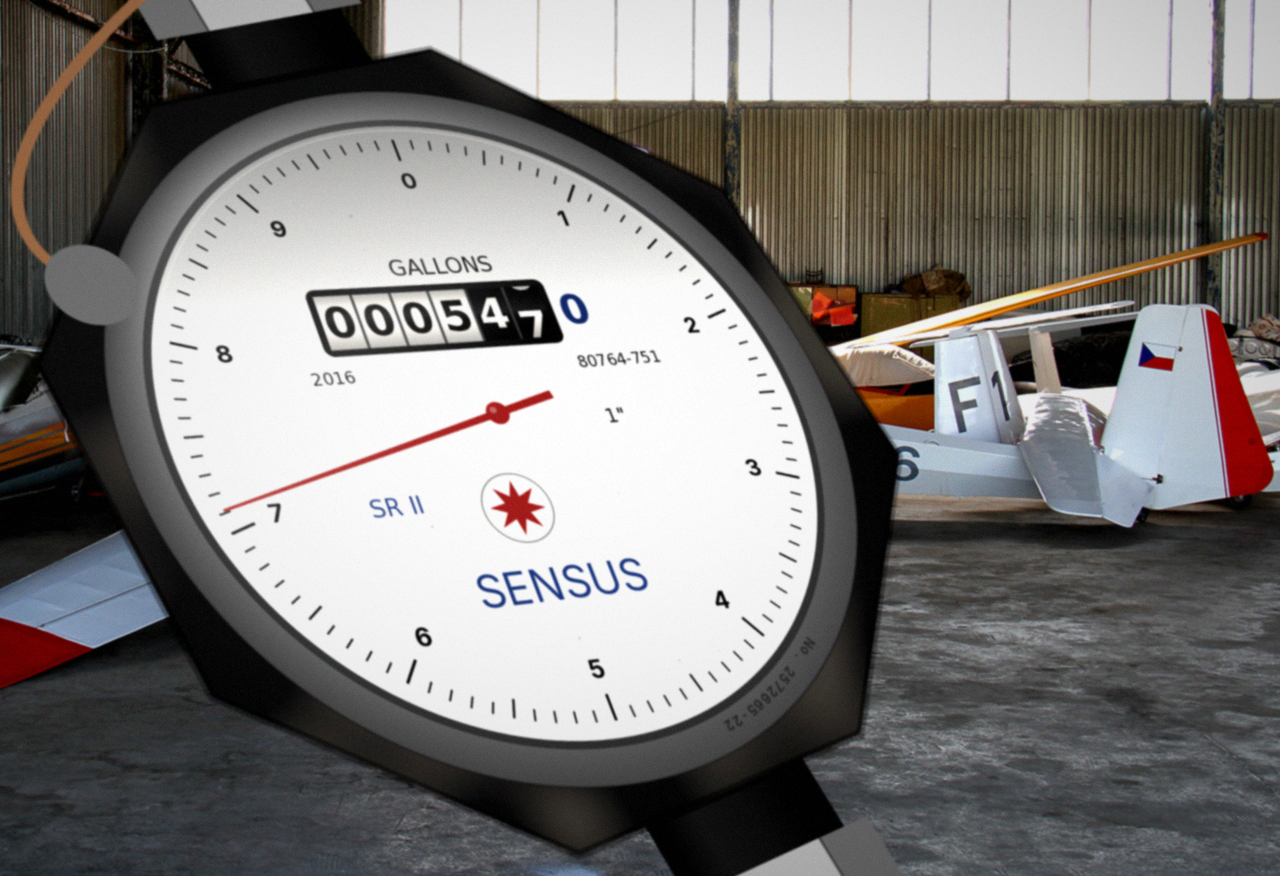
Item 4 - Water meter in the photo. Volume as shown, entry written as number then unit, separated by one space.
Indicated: 5467.1 gal
